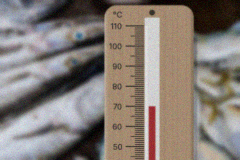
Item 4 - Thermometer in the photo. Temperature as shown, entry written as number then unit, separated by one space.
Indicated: 70 °C
